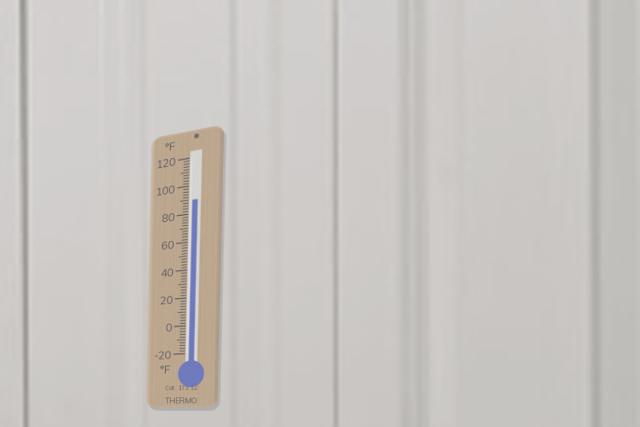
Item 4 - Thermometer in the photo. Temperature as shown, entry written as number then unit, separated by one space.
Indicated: 90 °F
